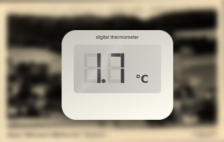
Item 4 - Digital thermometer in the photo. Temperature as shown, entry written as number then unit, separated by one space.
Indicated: 1.7 °C
